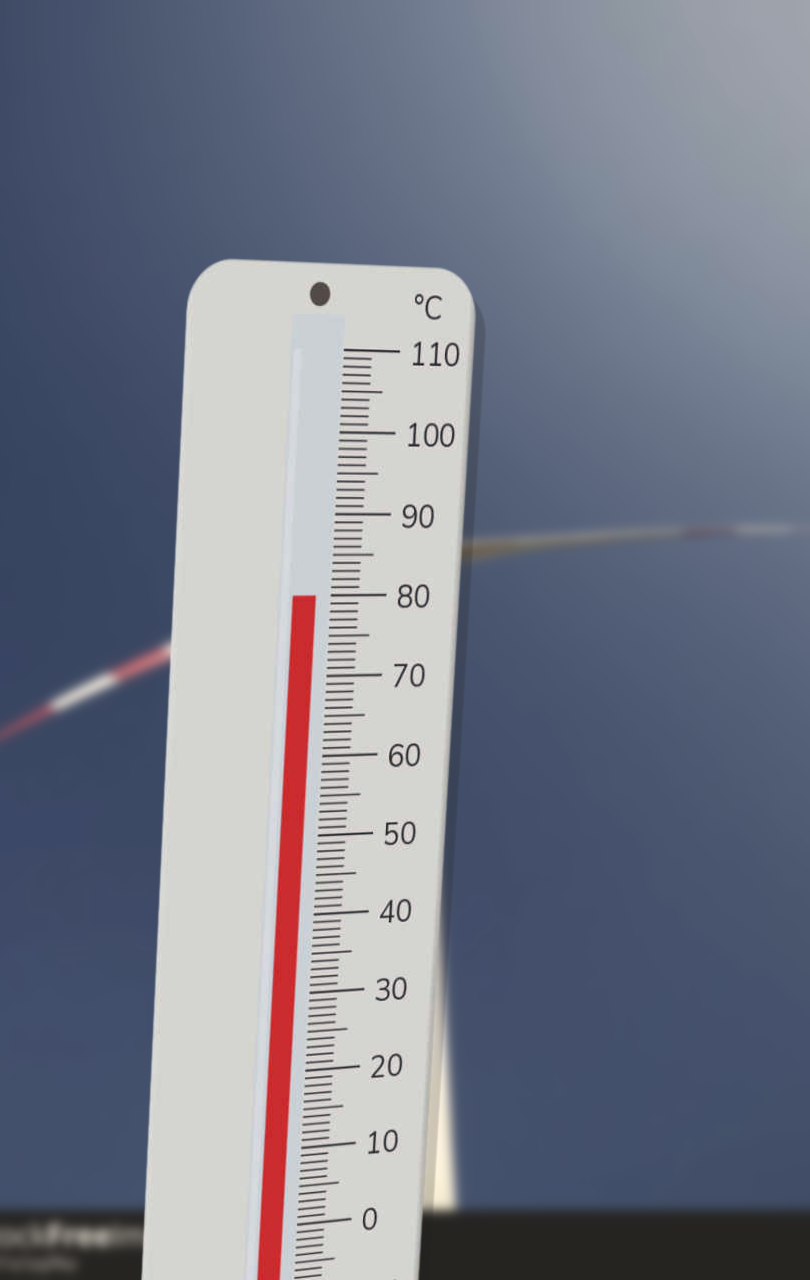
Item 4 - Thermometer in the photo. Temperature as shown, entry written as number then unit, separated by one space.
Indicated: 80 °C
